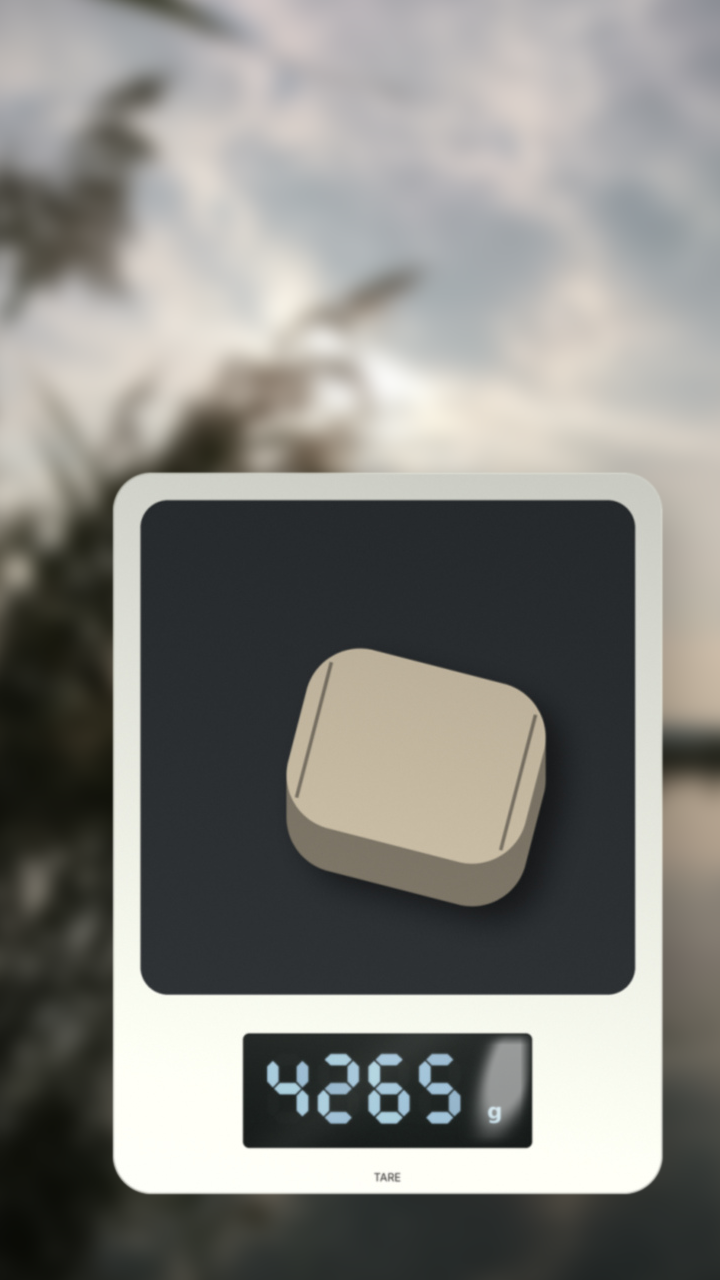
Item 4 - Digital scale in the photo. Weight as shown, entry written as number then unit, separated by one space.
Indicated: 4265 g
